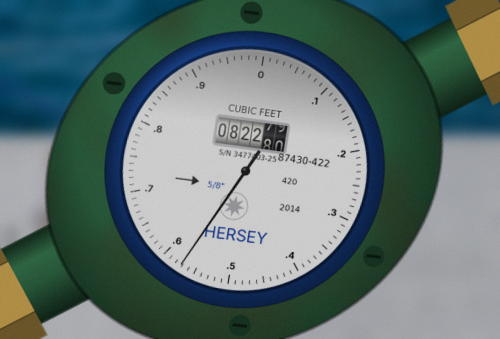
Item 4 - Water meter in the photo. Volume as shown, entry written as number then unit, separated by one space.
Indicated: 82279.57 ft³
